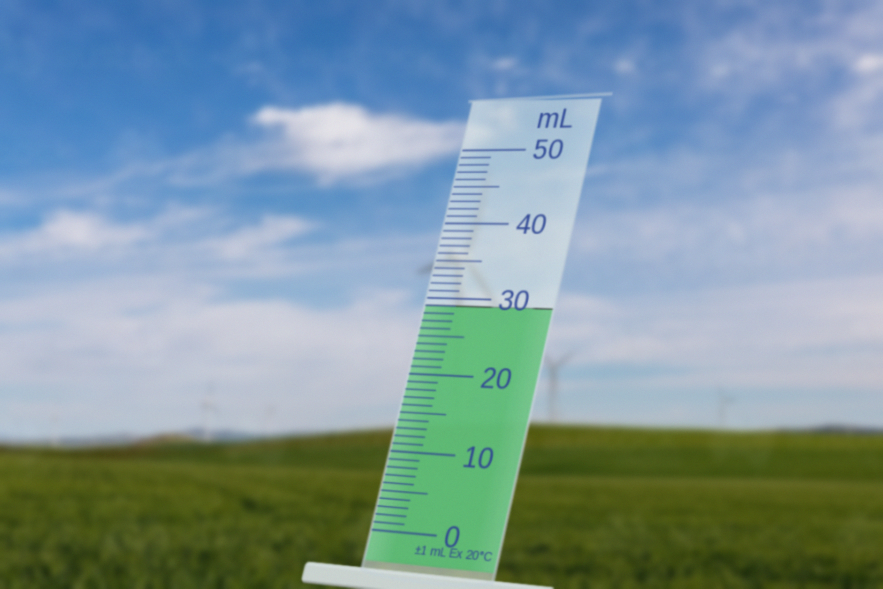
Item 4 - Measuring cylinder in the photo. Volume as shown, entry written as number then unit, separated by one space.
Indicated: 29 mL
